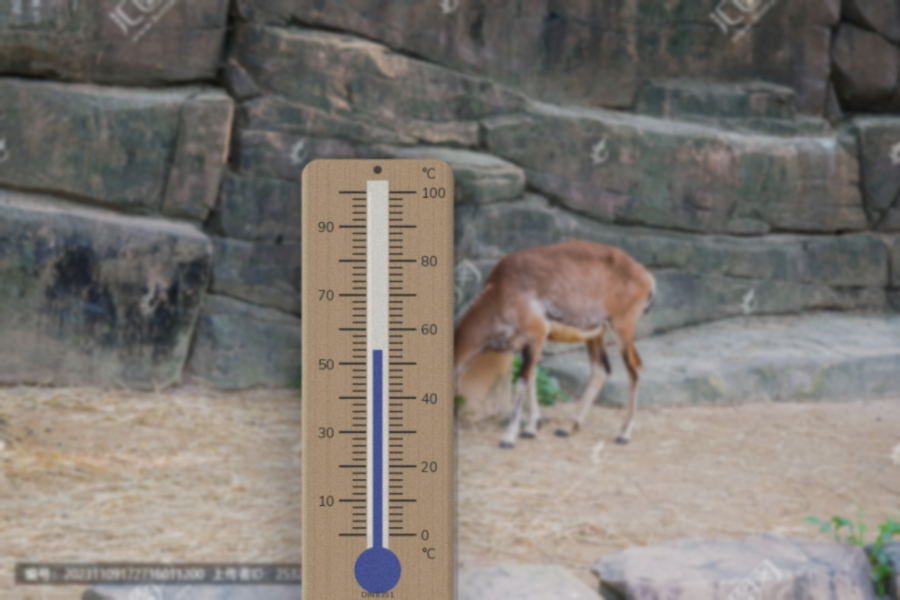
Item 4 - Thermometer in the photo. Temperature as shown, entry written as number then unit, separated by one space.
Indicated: 54 °C
